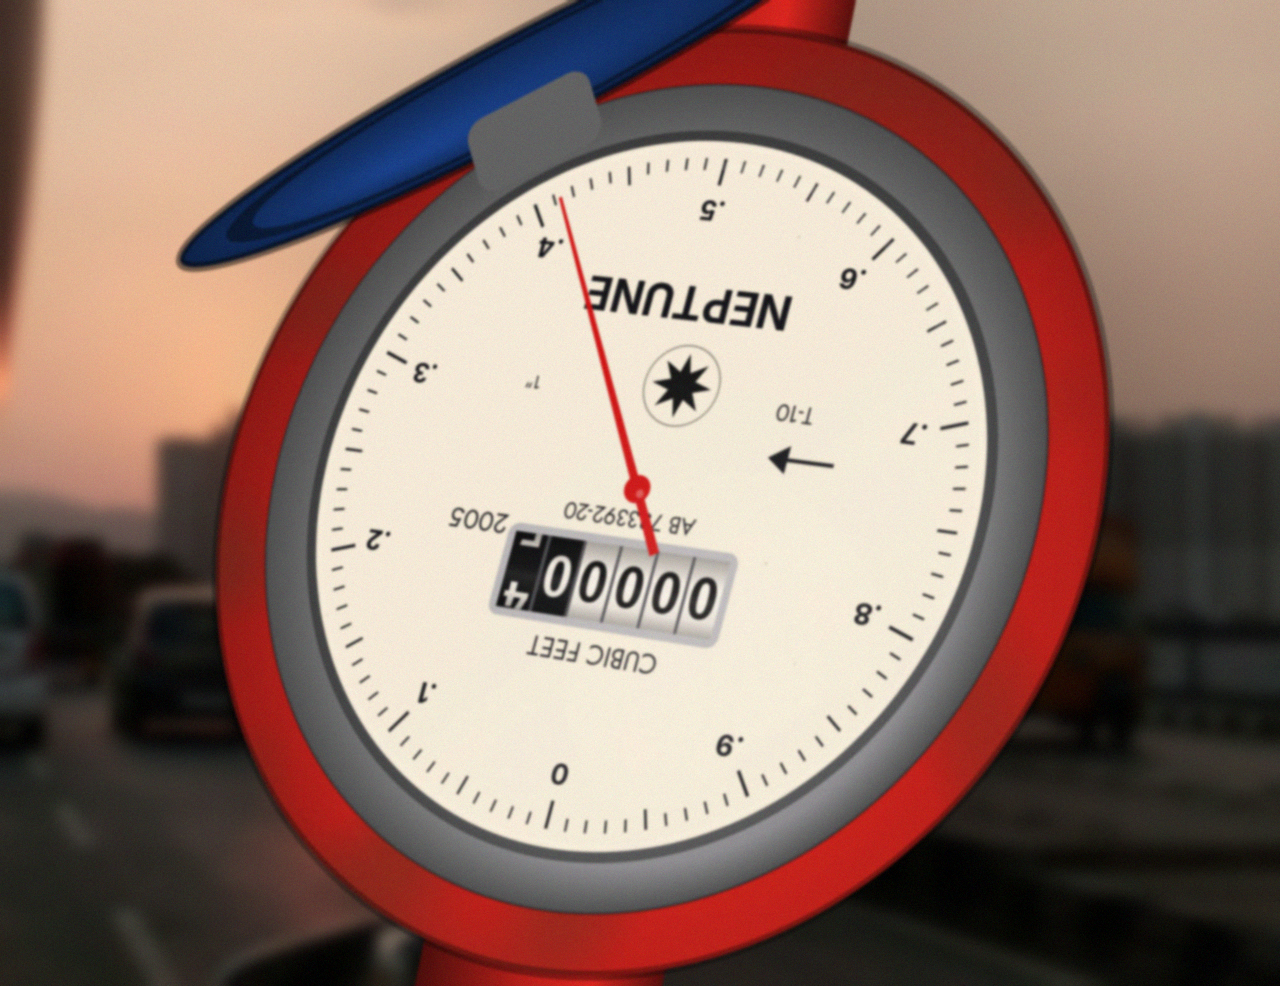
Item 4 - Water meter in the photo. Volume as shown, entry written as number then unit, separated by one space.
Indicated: 4.41 ft³
